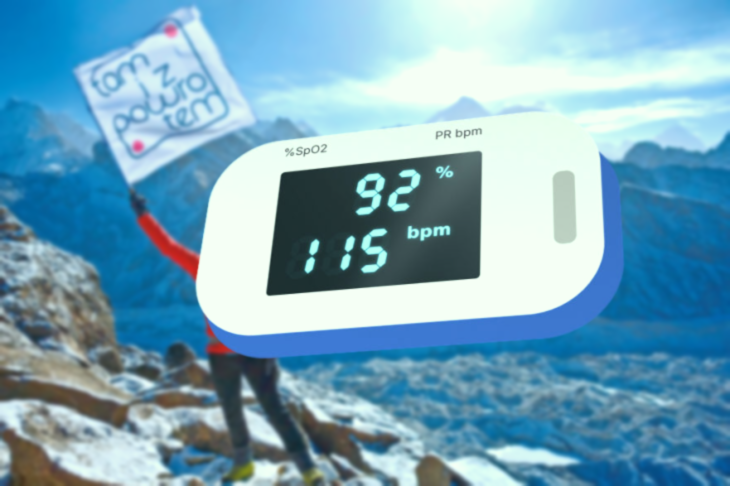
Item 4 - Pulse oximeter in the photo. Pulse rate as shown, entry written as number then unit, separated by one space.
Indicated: 115 bpm
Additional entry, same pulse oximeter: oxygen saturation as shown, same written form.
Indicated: 92 %
